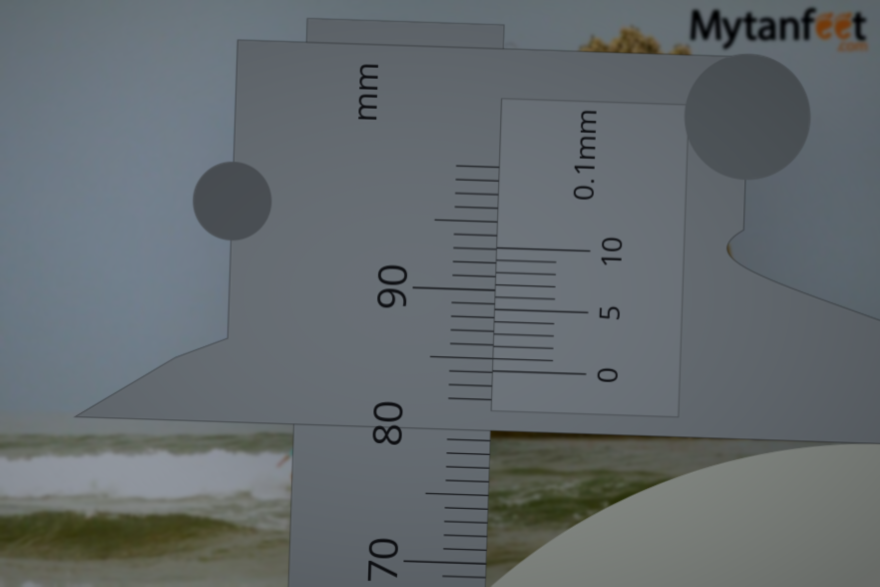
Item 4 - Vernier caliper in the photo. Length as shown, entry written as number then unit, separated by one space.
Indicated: 84.1 mm
